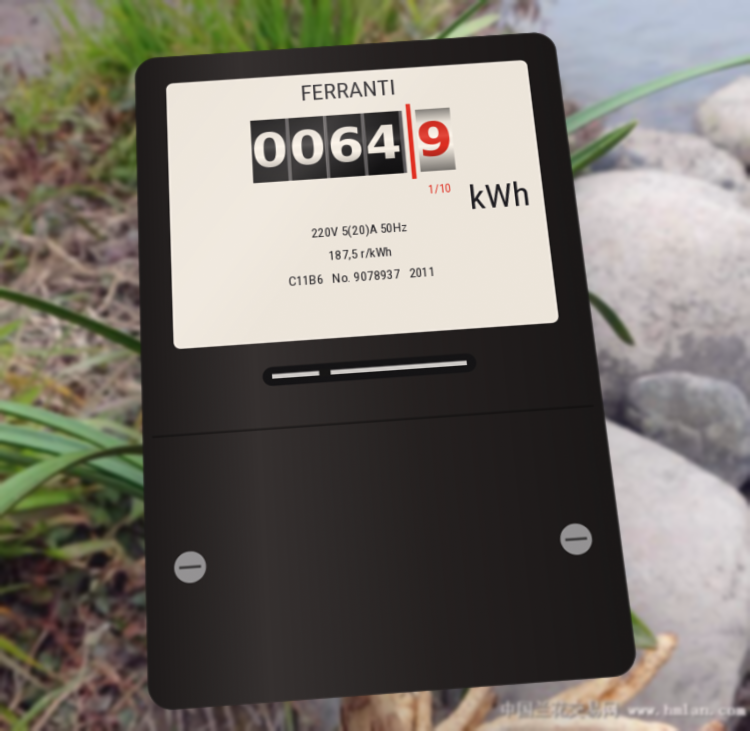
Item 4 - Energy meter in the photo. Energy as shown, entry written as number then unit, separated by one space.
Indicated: 64.9 kWh
